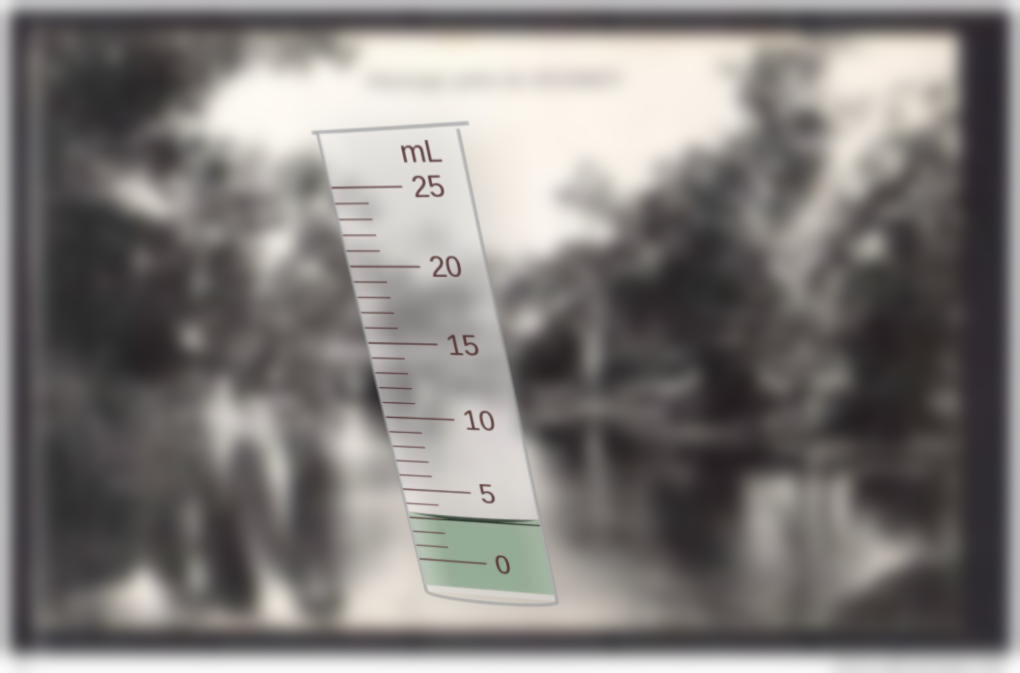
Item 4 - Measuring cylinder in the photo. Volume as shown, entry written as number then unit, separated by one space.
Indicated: 3 mL
